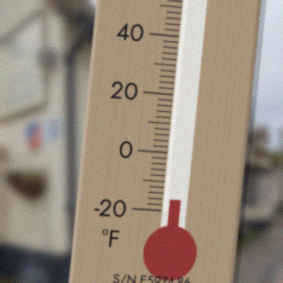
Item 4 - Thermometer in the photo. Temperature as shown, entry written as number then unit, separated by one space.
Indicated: -16 °F
